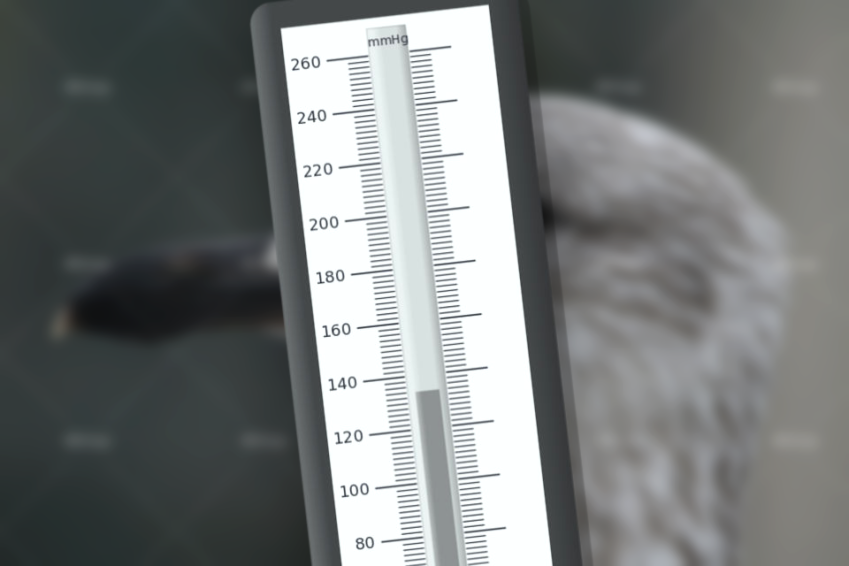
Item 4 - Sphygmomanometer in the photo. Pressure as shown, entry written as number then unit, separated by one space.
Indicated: 134 mmHg
